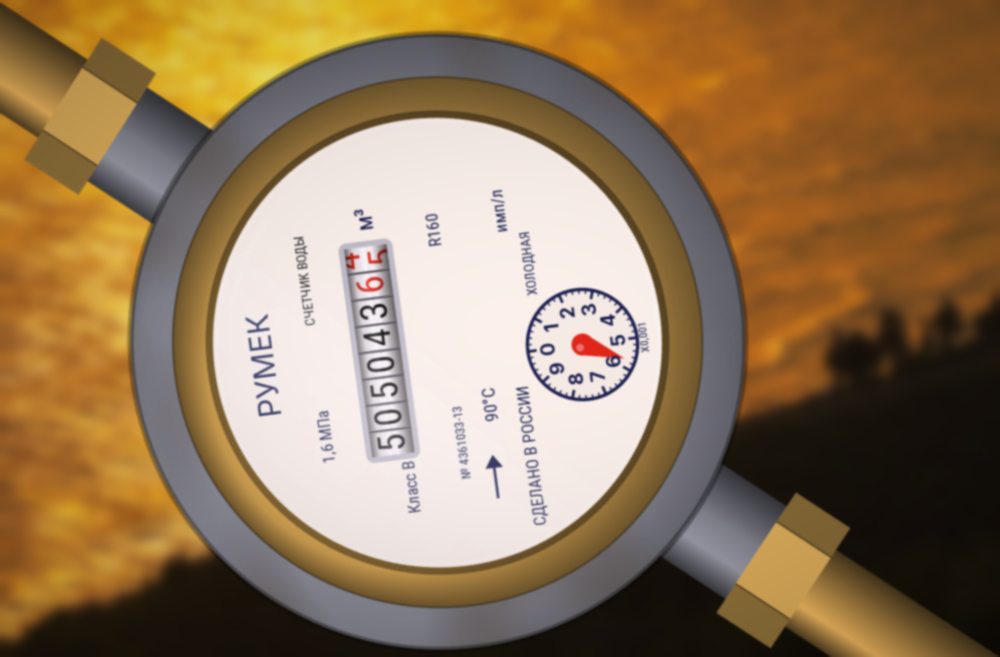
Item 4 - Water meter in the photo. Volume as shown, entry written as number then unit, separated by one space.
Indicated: 505043.645 m³
